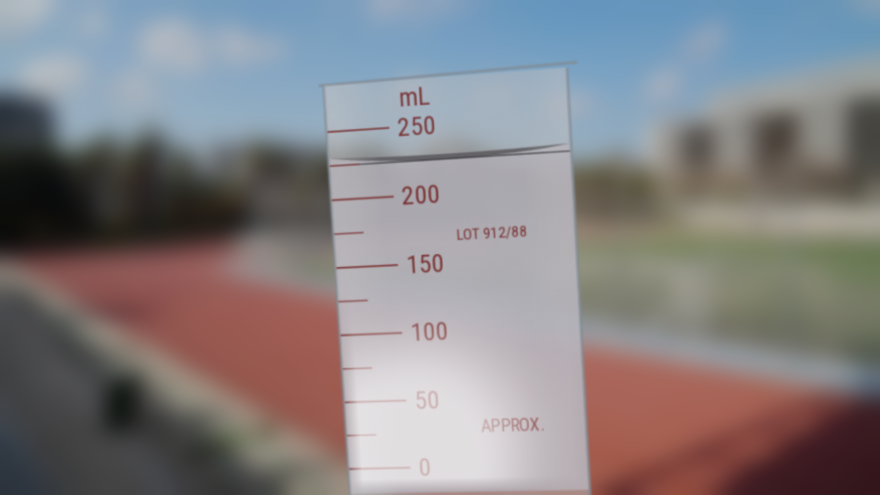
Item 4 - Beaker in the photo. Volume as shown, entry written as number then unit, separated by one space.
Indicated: 225 mL
